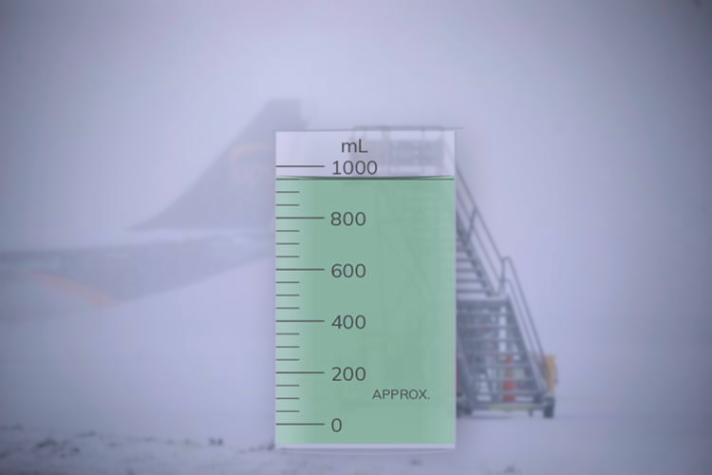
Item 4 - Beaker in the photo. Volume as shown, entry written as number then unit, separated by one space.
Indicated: 950 mL
